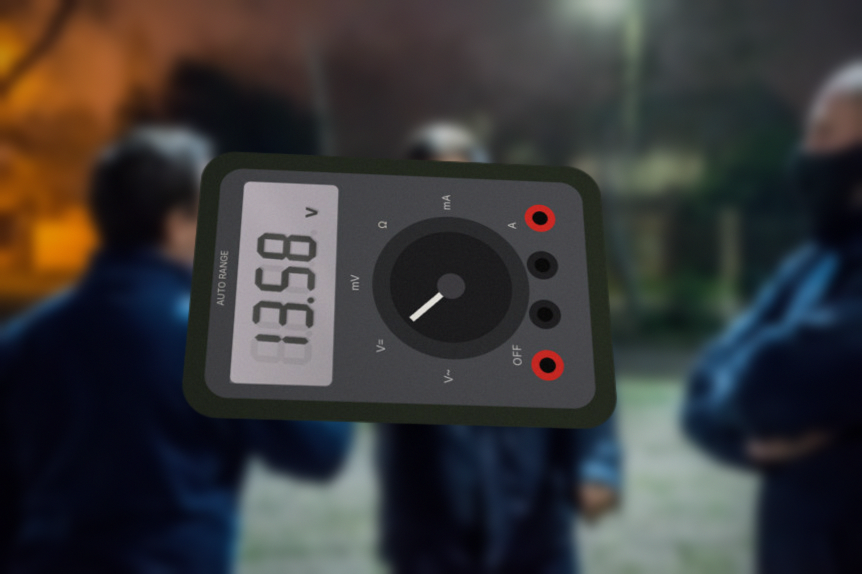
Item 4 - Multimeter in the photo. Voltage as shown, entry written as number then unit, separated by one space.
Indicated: 13.58 V
